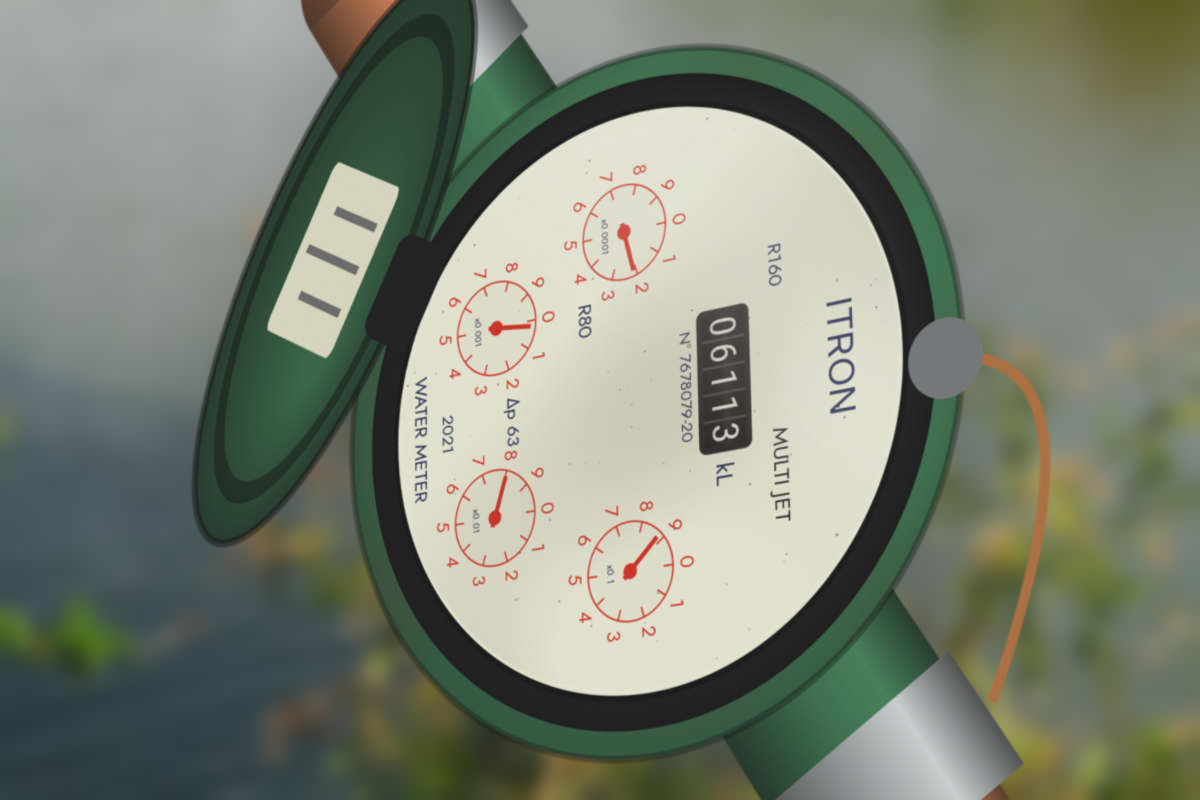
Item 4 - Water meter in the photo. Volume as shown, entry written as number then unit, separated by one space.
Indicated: 6113.8802 kL
